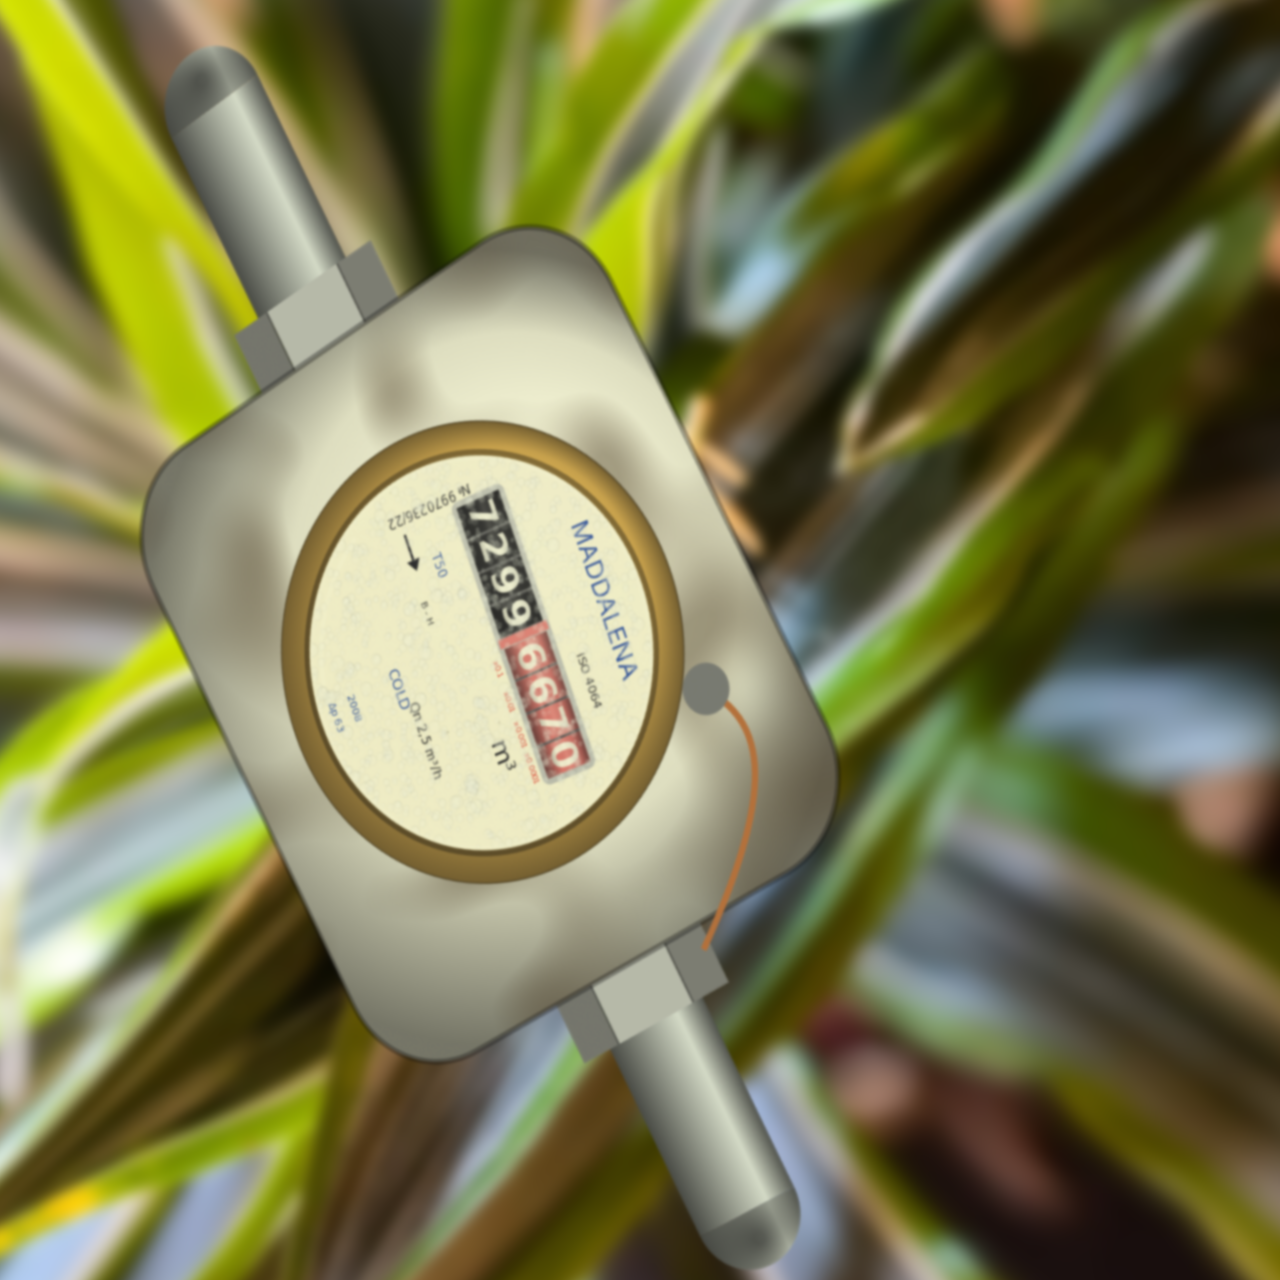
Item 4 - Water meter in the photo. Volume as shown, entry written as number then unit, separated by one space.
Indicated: 7299.6670 m³
